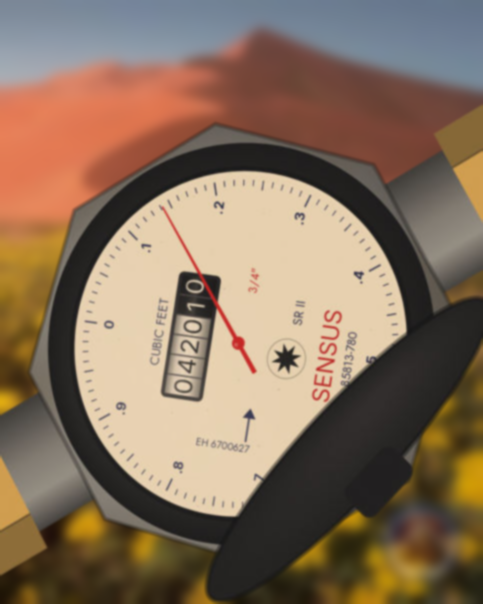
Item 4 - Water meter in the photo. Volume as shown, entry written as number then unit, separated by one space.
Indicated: 42010.14 ft³
